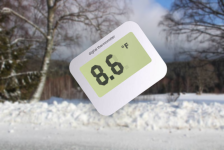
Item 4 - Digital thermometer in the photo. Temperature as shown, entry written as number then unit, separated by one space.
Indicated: 8.6 °F
